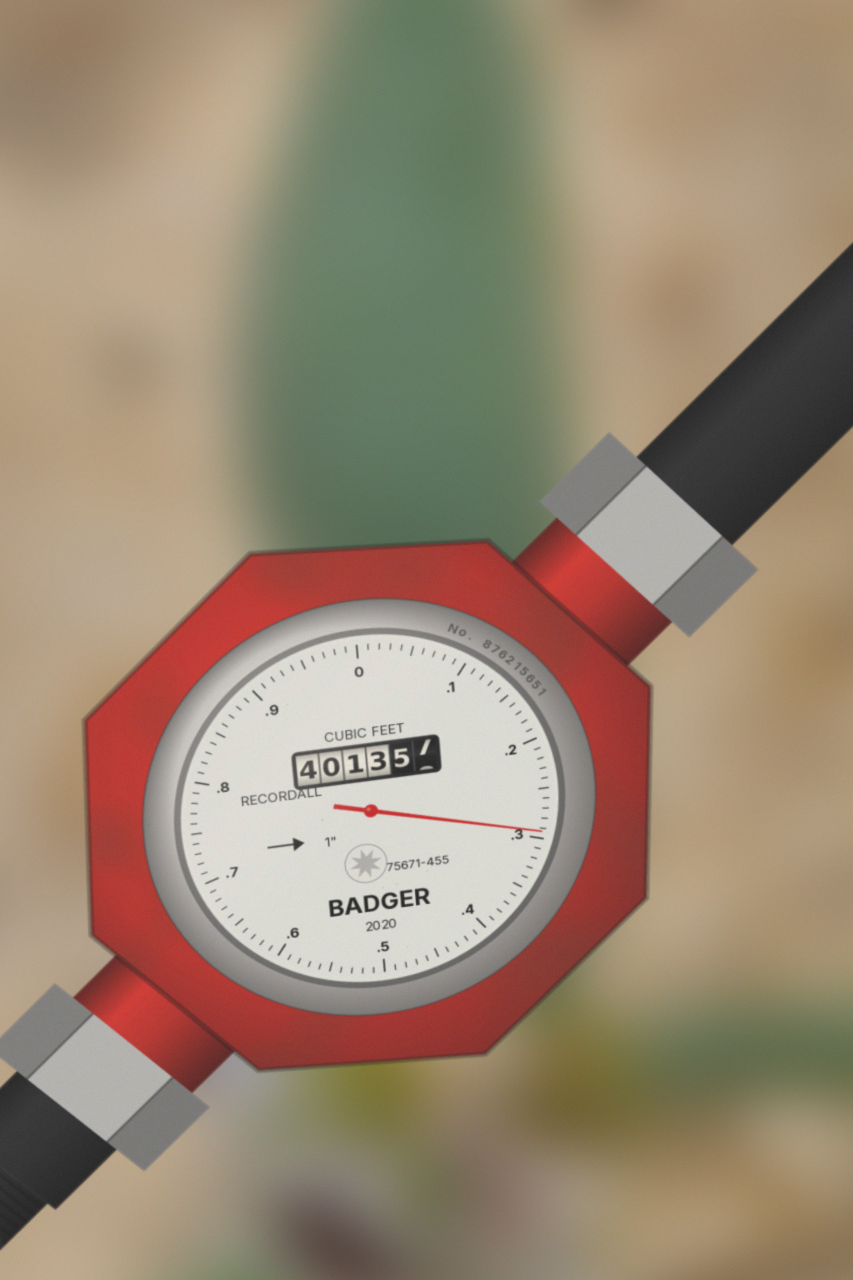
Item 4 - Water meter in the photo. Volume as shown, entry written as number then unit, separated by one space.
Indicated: 401357.29 ft³
